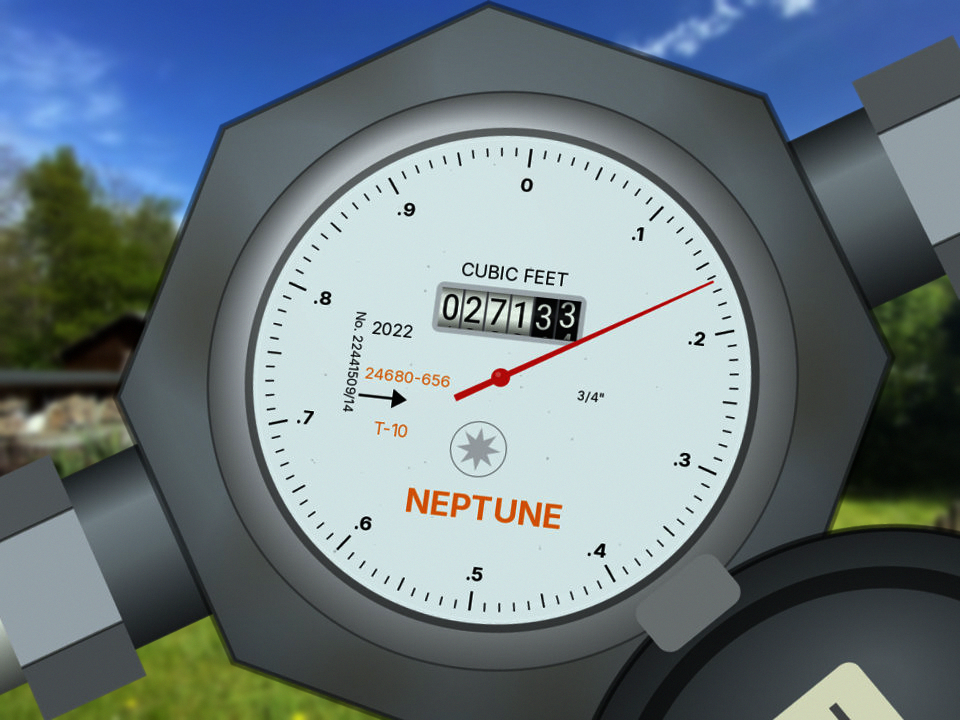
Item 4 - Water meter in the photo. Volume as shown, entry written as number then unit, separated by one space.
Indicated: 27133.16 ft³
